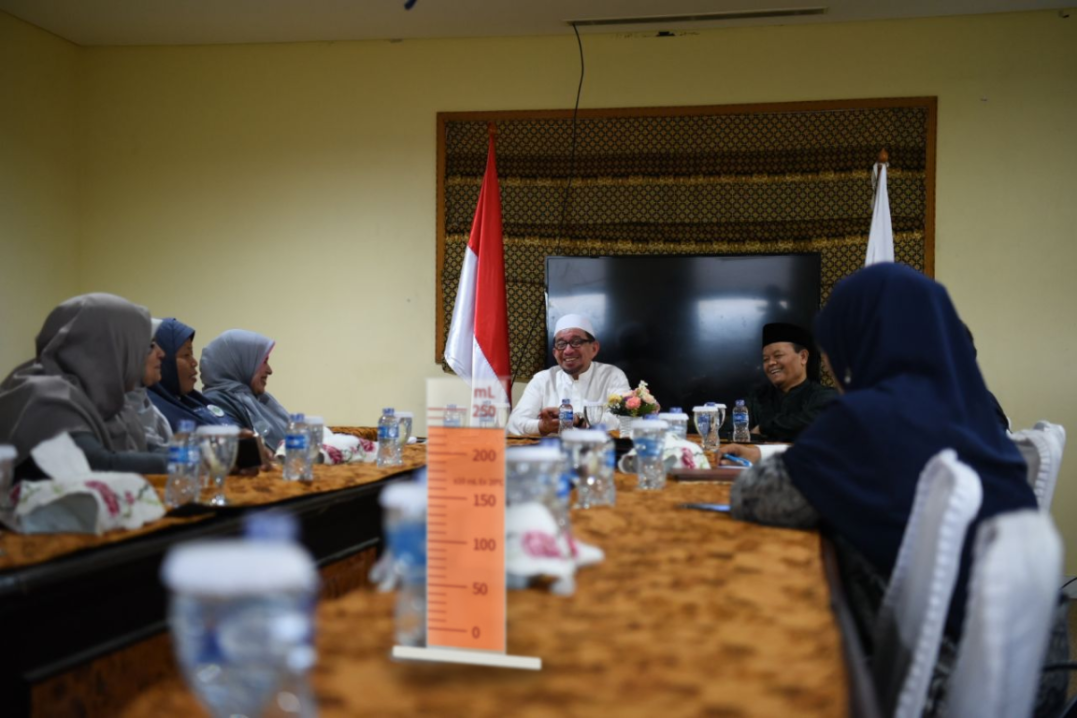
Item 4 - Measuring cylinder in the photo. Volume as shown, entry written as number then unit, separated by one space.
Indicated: 230 mL
